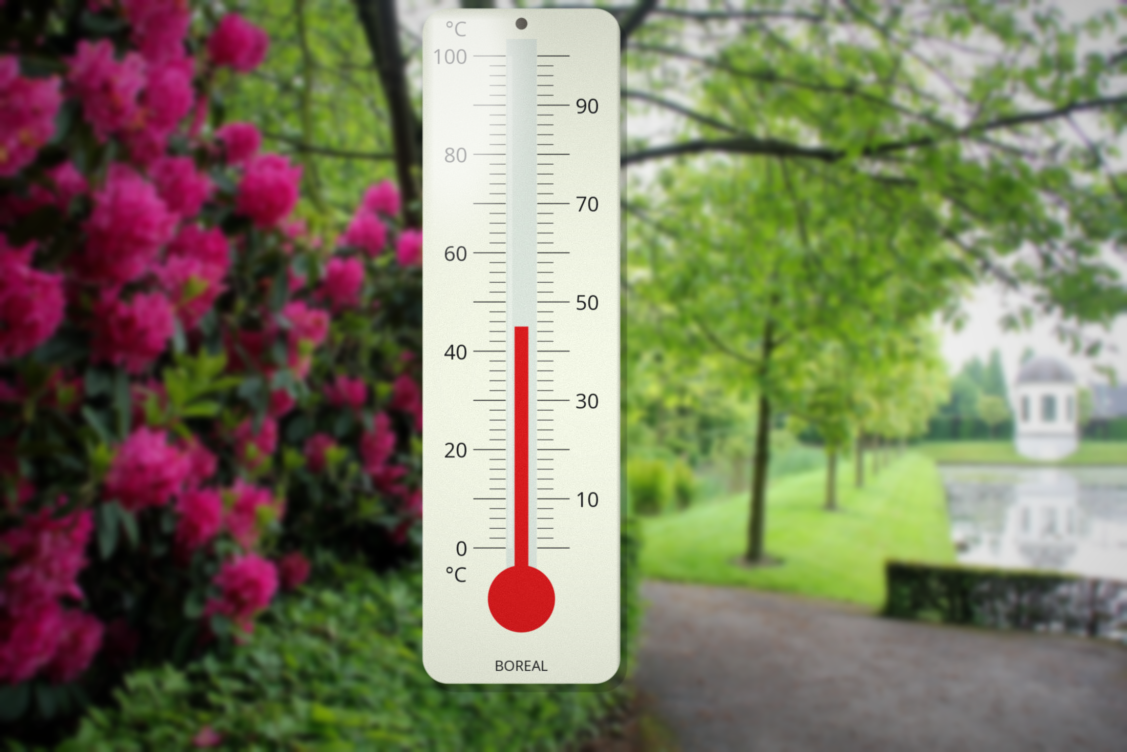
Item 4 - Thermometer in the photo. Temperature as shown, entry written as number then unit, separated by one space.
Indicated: 45 °C
